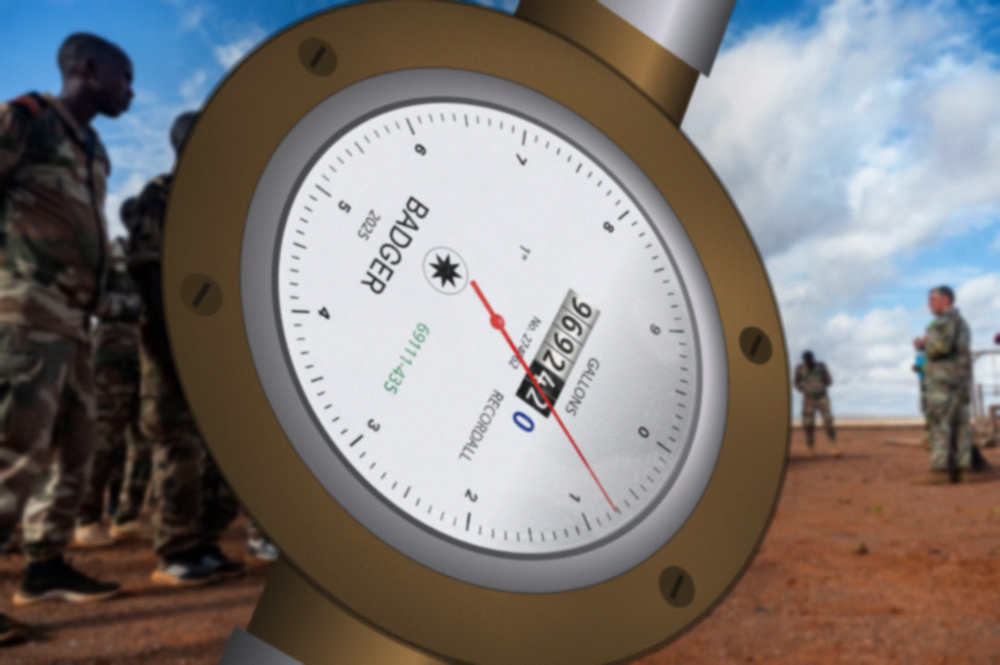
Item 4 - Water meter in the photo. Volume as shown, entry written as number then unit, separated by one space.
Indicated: 9692420.7 gal
